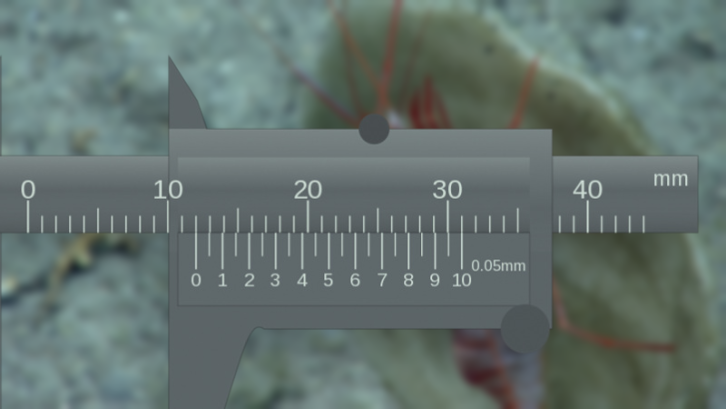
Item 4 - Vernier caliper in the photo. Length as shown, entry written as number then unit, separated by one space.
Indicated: 12.0 mm
